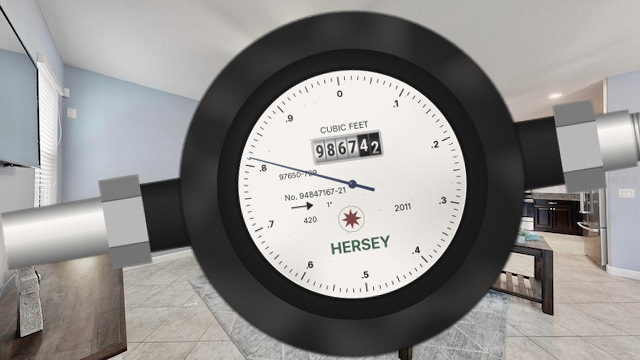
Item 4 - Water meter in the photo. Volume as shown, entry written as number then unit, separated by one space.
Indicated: 986741.81 ft³
